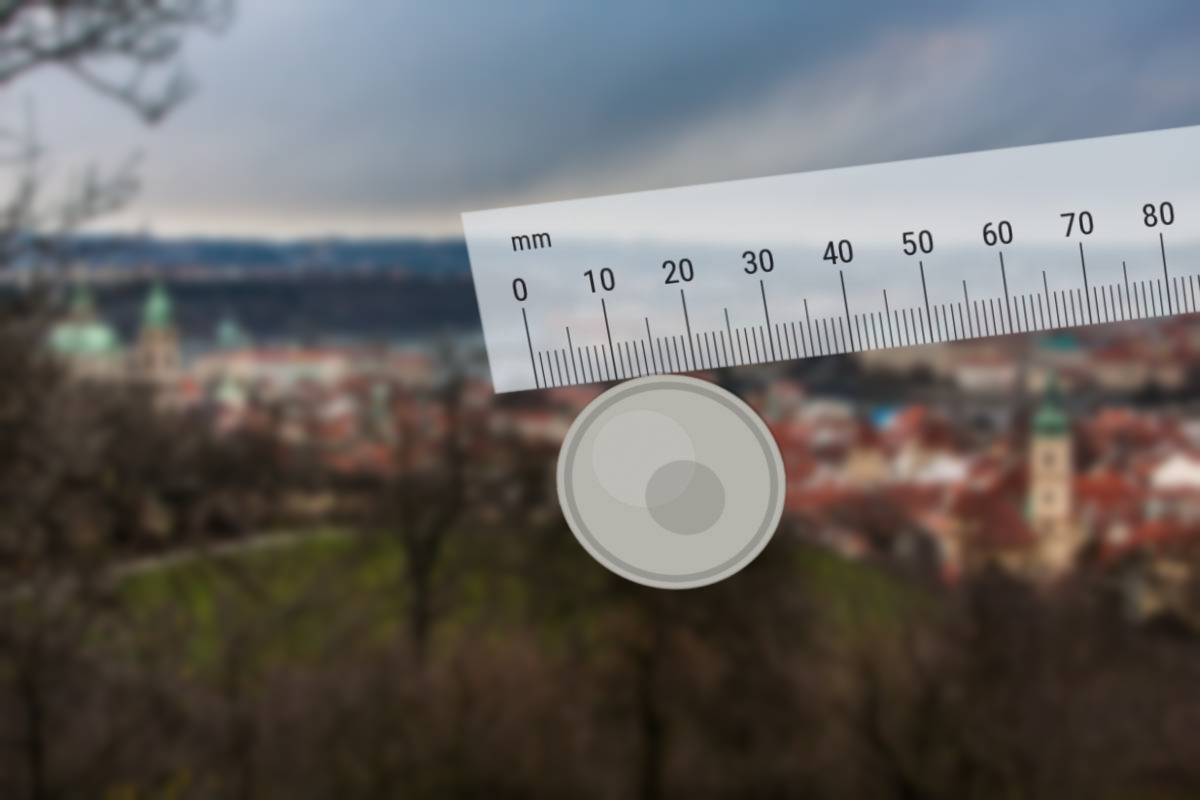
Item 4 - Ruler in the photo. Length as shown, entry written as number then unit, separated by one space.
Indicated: 29 mm
